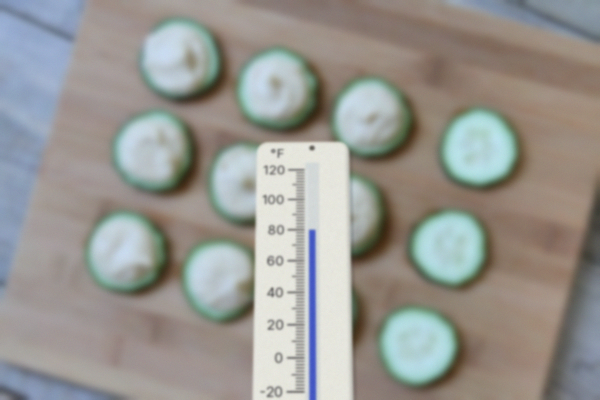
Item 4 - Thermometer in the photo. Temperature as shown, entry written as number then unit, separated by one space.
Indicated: 80 °F
